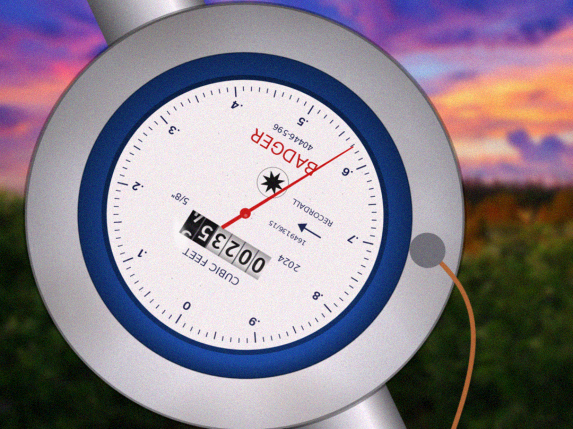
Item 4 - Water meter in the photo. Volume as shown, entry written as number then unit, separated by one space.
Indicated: 2353.57 ft³
